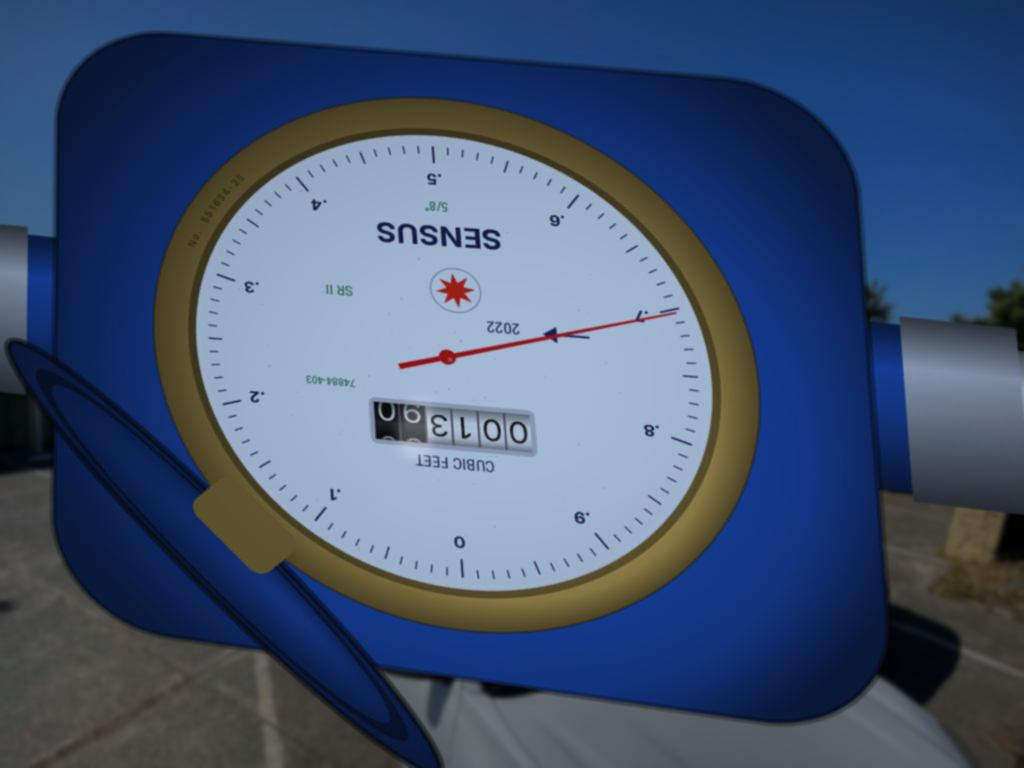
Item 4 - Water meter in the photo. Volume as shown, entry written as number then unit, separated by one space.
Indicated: 1389.70 ft³
